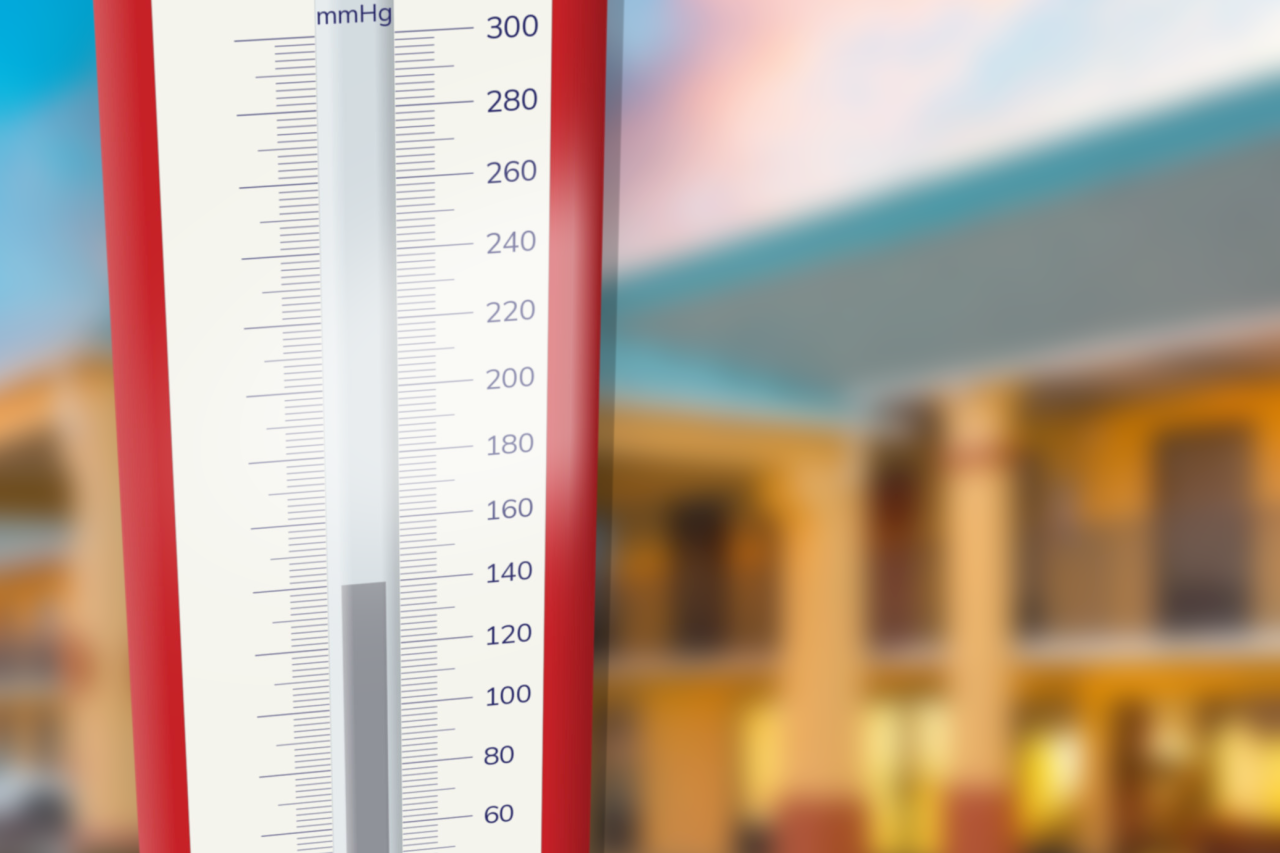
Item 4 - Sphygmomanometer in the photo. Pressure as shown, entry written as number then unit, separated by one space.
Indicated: 140 mmHg
